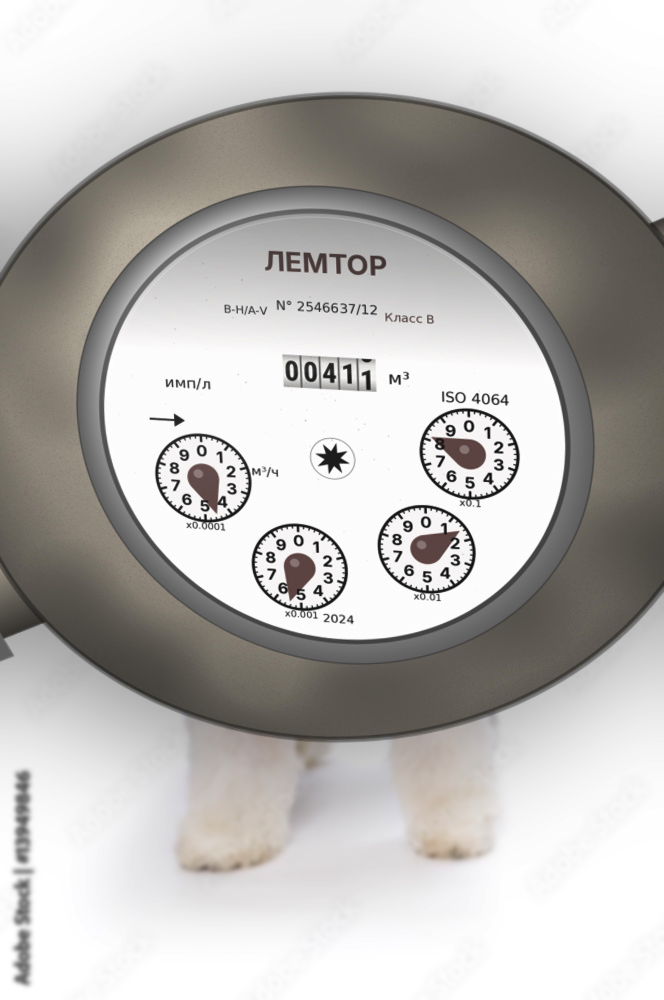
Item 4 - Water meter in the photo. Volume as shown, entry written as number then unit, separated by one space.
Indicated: 410.8154 m³
